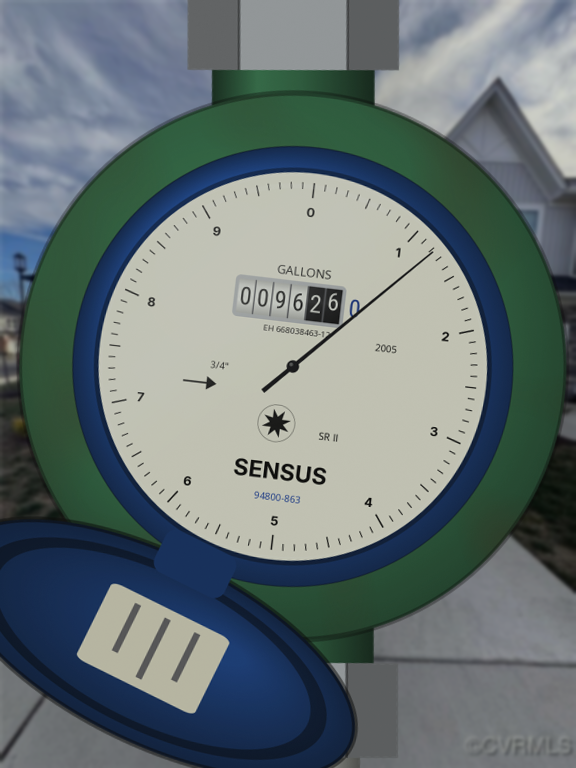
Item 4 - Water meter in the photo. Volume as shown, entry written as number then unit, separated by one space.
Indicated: 96261.2 gal
